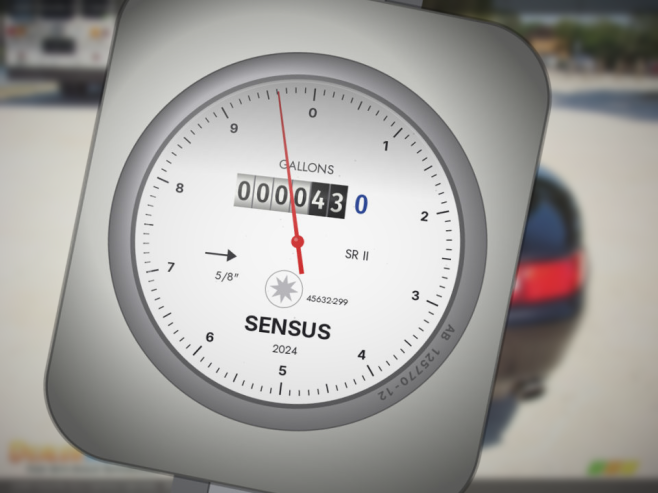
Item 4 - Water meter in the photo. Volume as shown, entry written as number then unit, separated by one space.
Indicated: 429.6 gal
